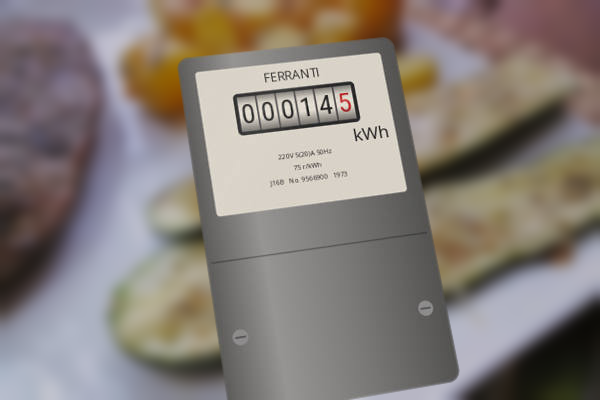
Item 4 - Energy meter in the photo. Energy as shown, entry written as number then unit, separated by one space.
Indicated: 14.5 kWh
